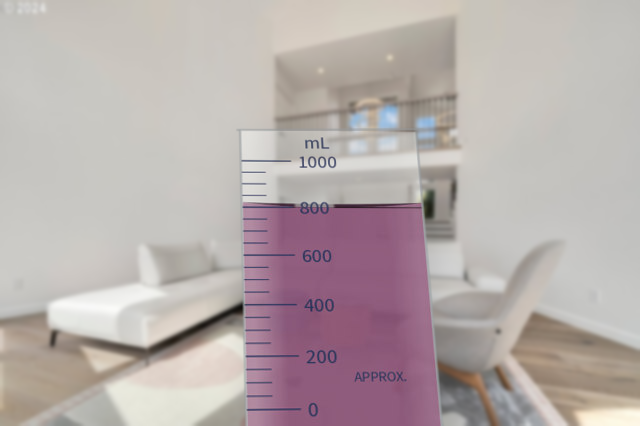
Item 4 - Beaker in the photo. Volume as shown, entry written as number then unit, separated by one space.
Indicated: 800 mL
